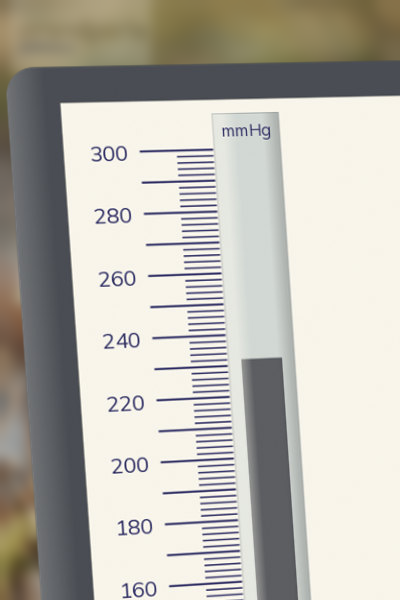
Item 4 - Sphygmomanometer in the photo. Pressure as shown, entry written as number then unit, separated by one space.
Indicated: 232 mmHg
